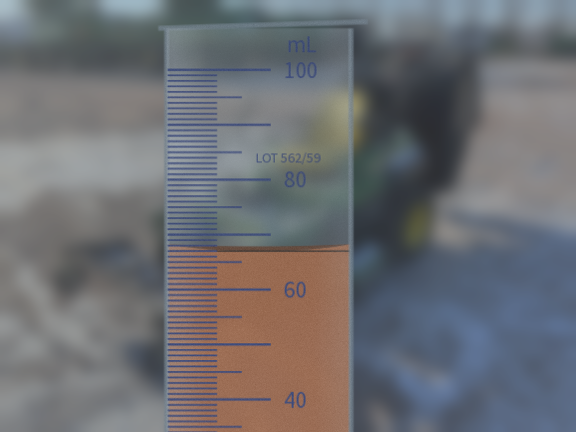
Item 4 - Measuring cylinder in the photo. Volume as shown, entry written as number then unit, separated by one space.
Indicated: 67 mL
